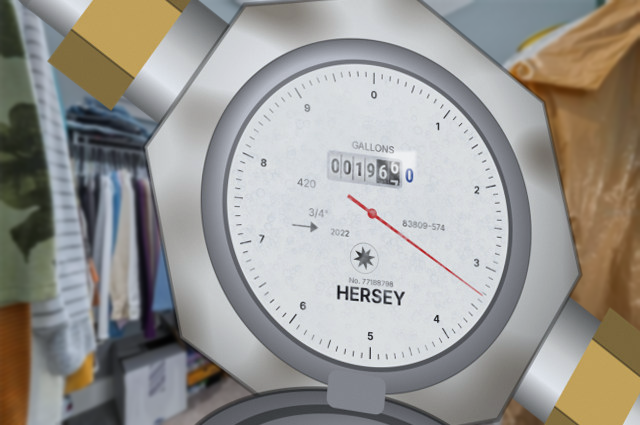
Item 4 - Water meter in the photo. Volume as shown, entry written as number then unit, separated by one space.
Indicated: 19663.3 gal
